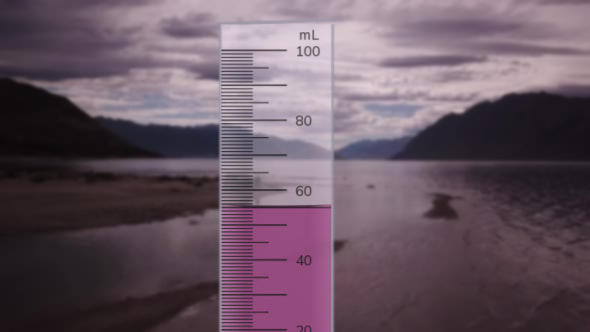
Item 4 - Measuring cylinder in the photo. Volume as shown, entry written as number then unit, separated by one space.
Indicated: 55 mL
